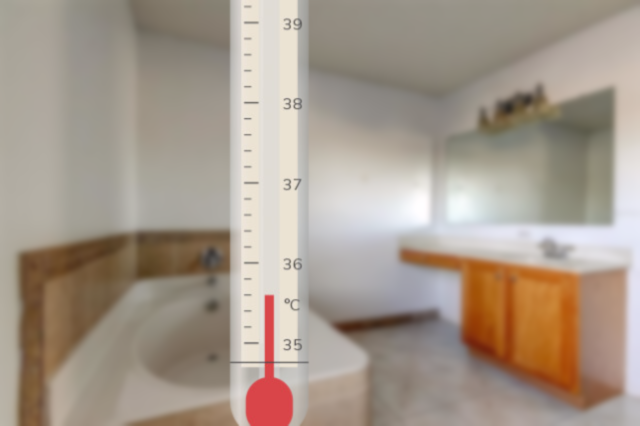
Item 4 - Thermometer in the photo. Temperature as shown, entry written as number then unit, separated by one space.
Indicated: 35.6 °C
